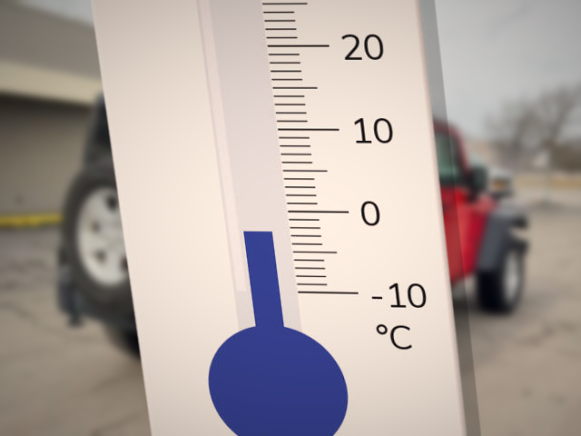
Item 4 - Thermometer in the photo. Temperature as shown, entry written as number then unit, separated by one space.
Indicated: -2.5 °C
